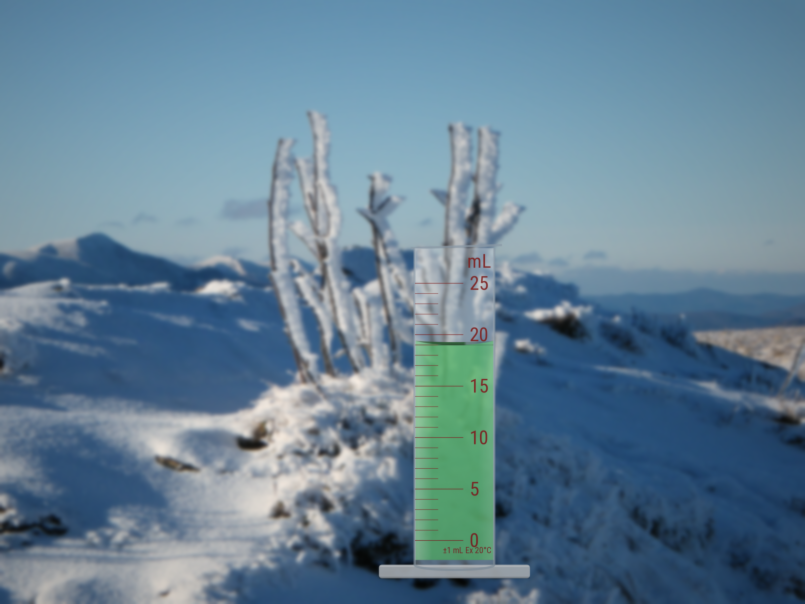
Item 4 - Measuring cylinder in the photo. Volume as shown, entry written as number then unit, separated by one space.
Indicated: 19 mL
